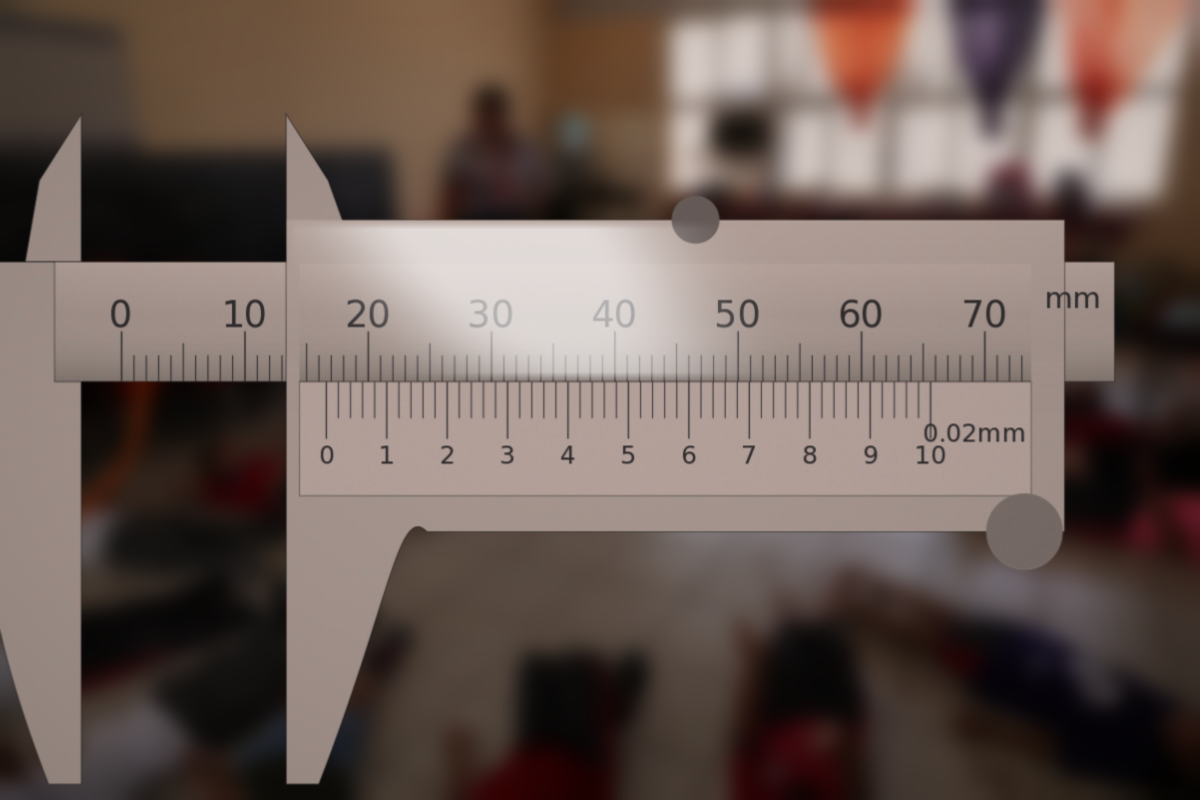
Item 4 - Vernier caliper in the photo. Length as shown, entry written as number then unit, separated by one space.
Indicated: 16.6 mm
